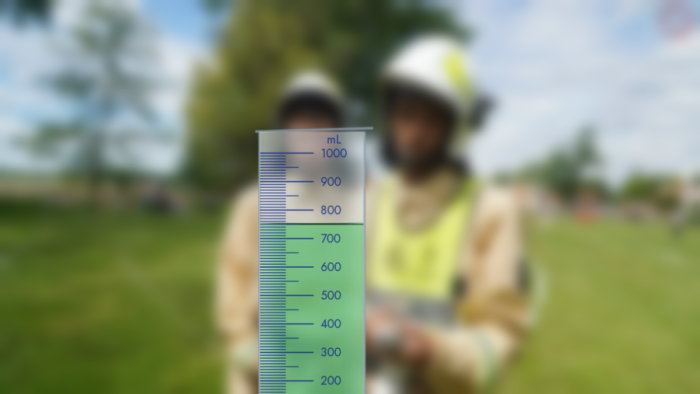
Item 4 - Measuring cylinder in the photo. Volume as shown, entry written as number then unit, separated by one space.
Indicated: 750 mL
